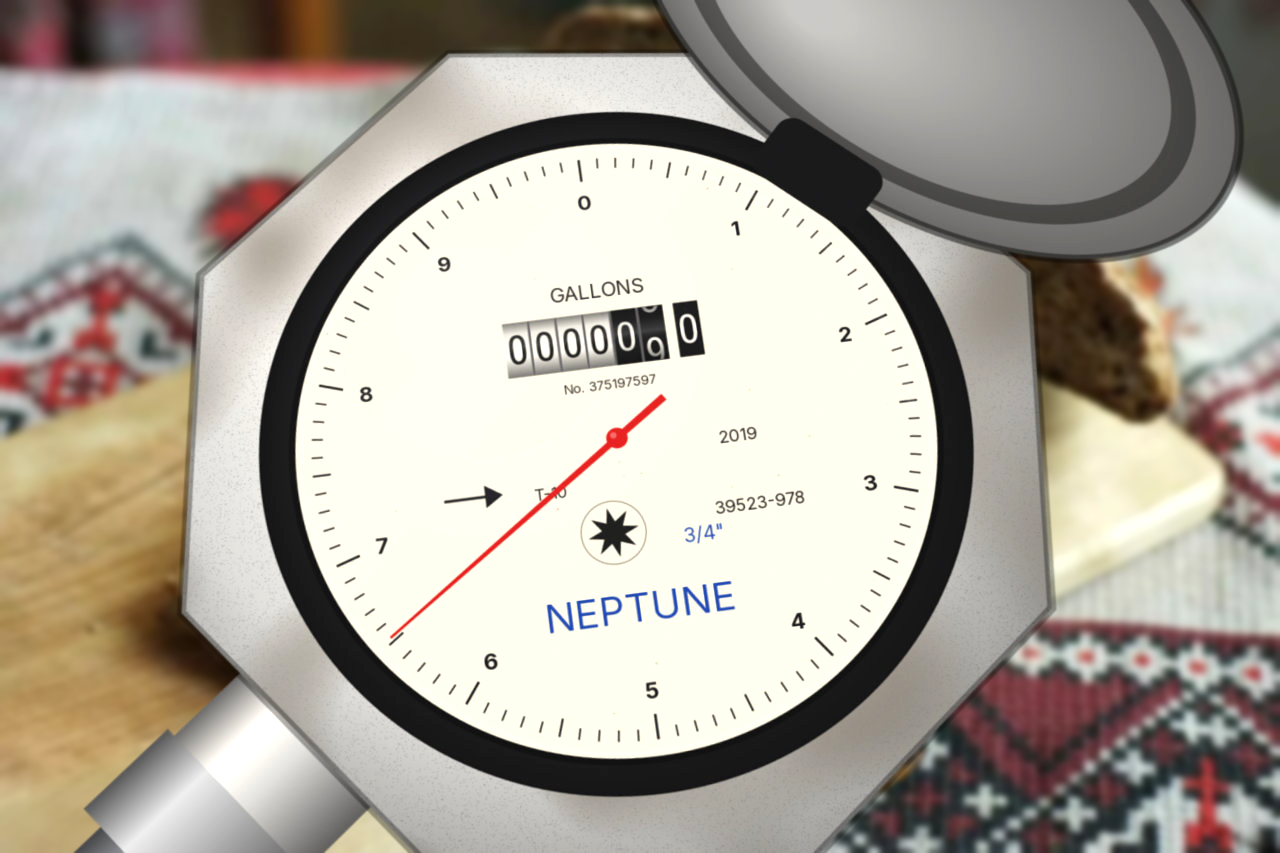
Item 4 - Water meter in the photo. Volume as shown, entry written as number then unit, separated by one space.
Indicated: 86.5 gal
